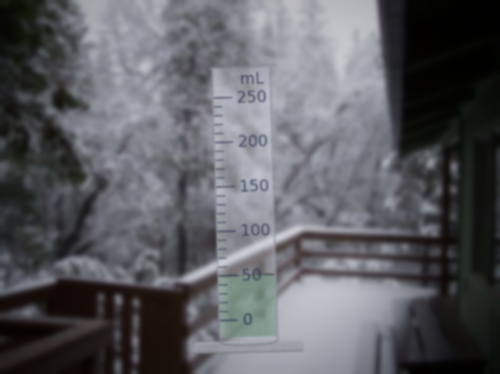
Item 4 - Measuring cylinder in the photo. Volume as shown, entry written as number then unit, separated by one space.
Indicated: 50 mL
